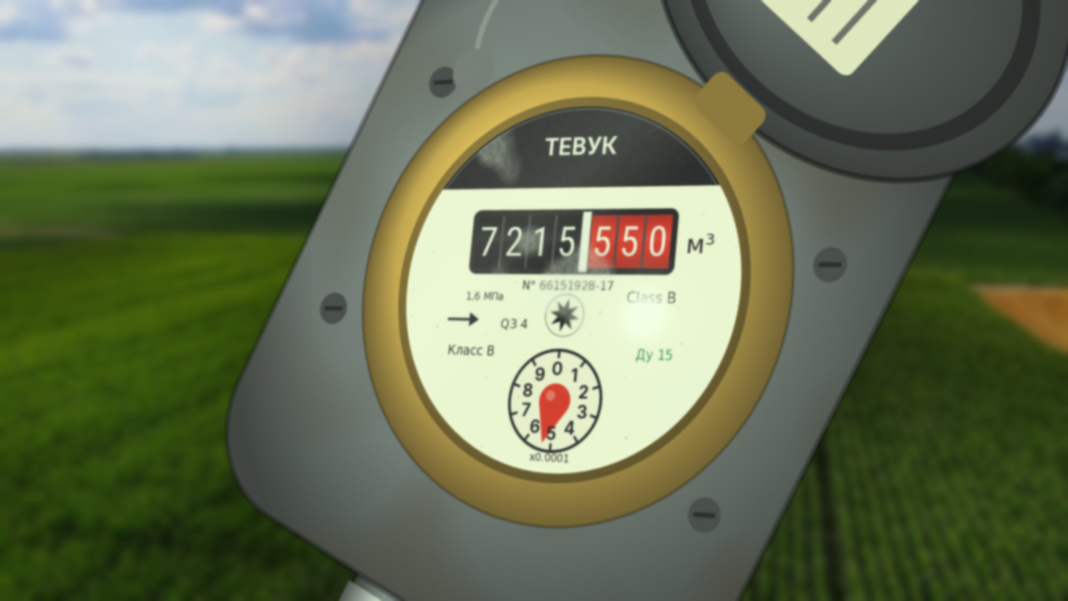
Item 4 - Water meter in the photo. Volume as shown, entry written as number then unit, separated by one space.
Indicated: 7215.5505 m³
